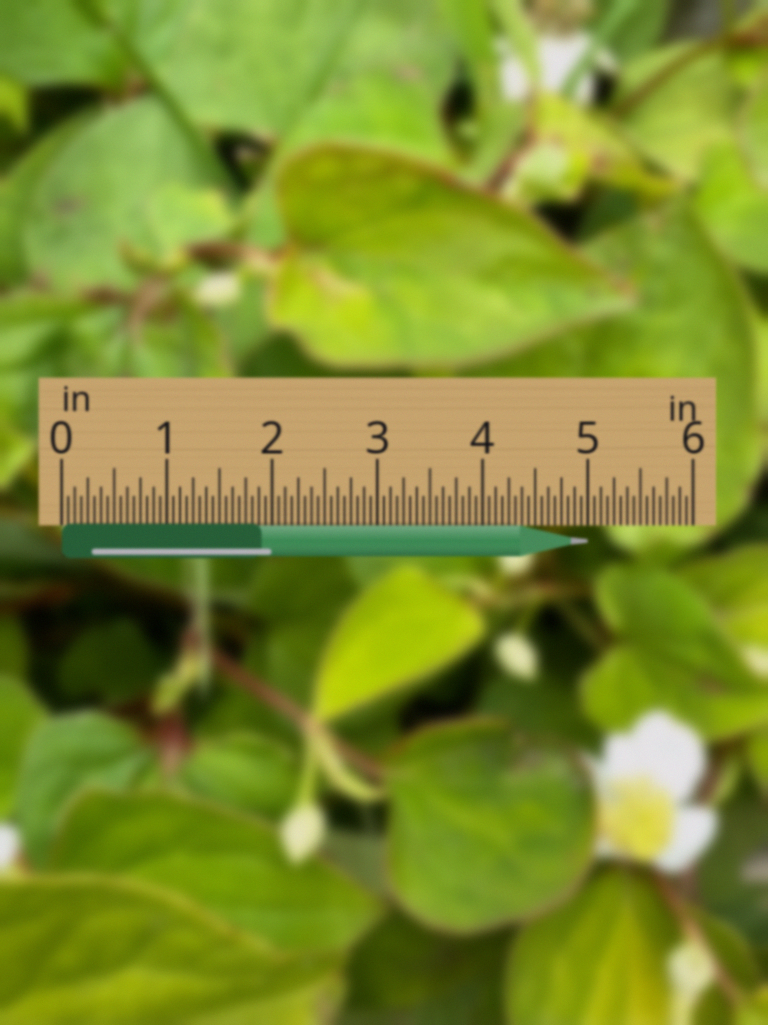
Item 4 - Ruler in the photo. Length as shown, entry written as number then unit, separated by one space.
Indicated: 5 in
